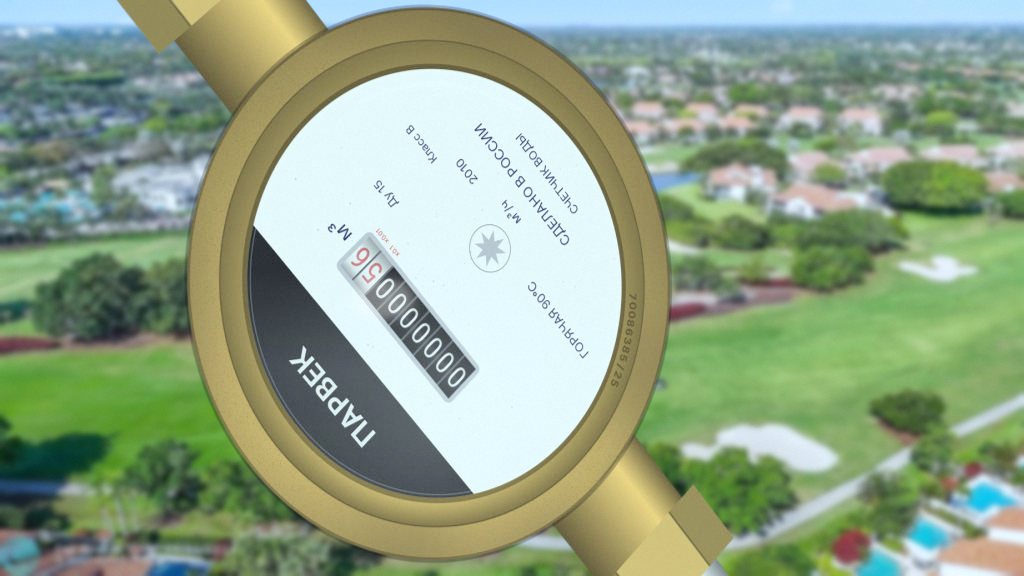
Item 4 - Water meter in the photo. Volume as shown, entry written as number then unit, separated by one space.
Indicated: 0.56 m³
